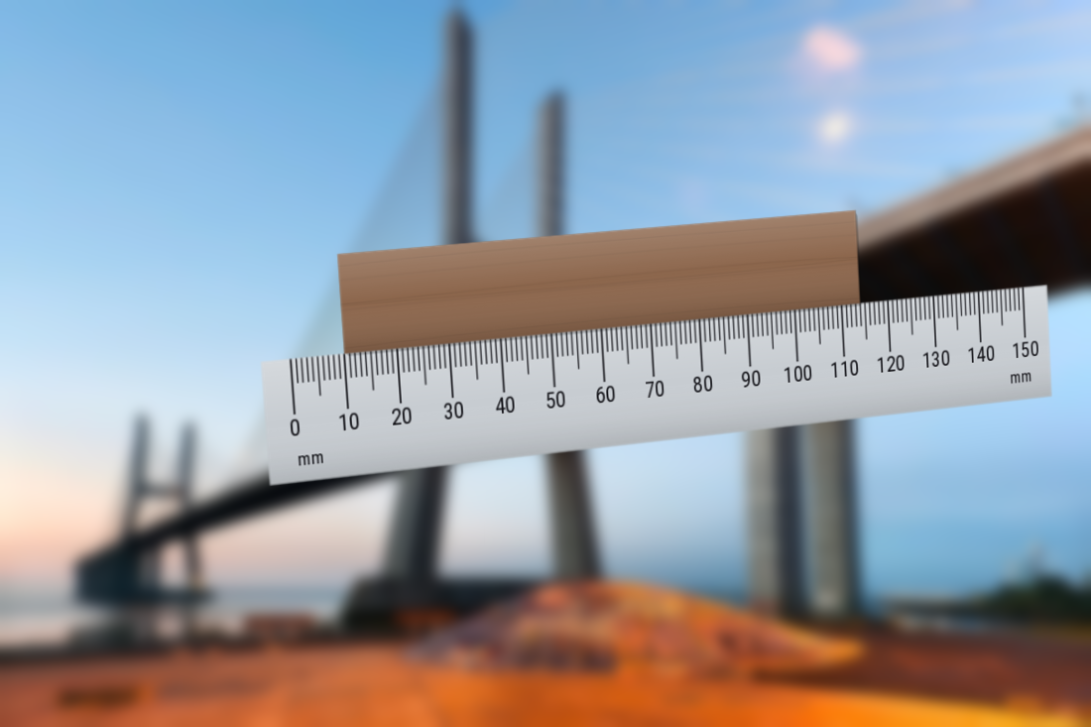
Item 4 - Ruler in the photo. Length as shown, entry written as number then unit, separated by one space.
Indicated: 104 mm
